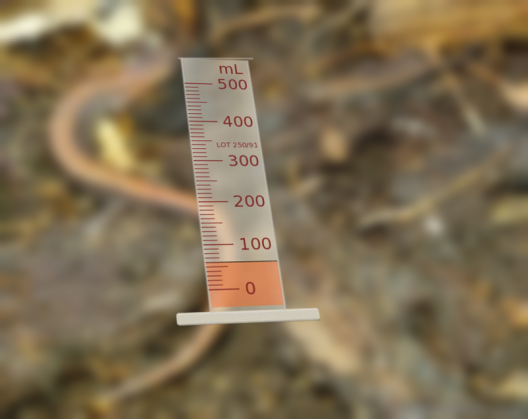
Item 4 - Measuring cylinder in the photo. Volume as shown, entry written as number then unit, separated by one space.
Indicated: 60 mL
